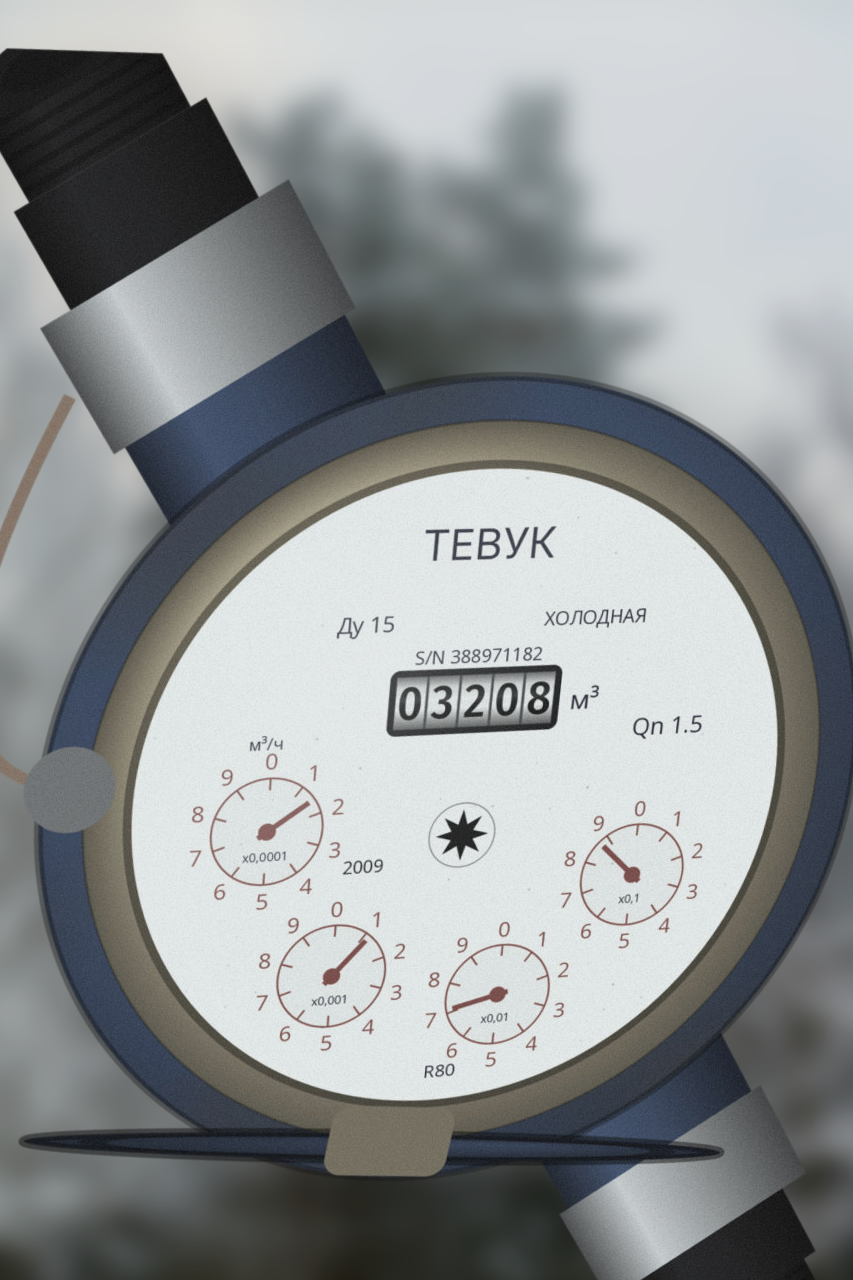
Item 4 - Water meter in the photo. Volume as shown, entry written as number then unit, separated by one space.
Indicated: 3208.8711 m³
